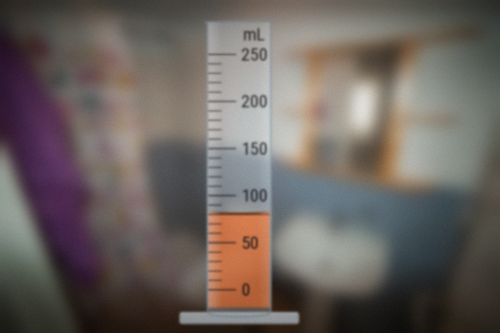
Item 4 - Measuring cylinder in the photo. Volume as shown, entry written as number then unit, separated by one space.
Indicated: 80 mL
